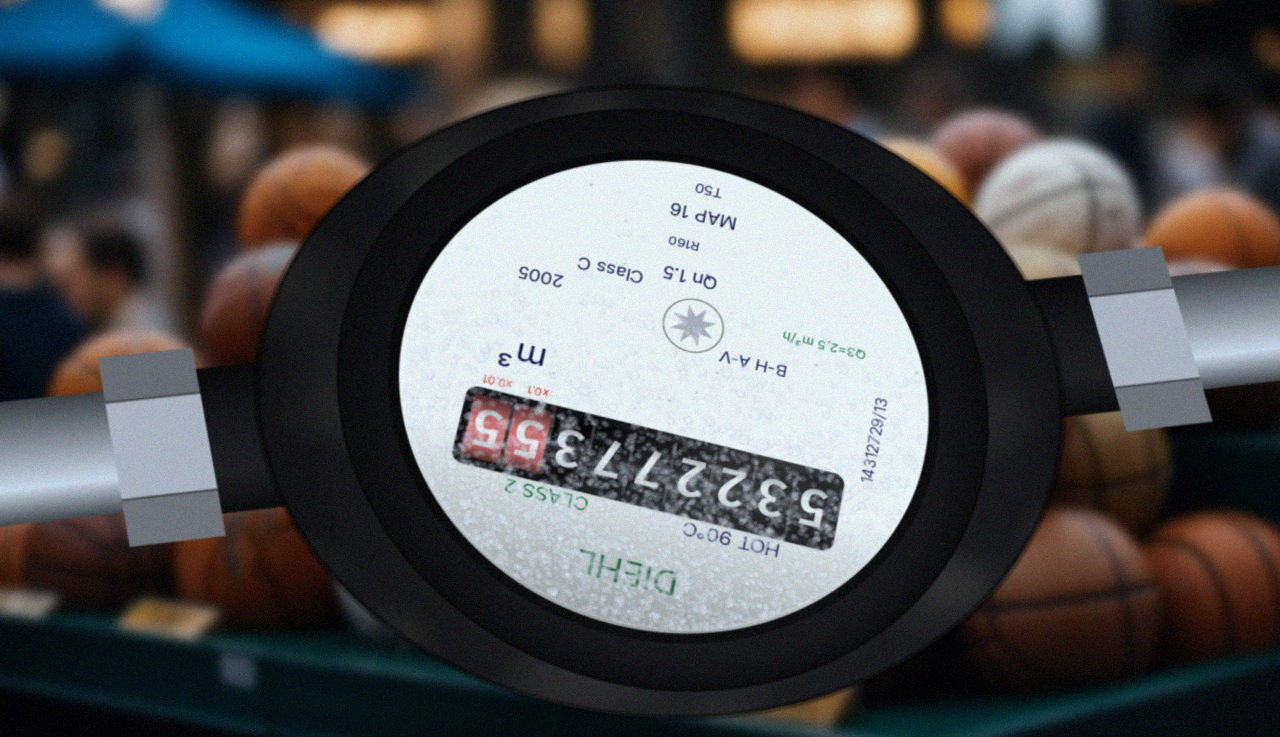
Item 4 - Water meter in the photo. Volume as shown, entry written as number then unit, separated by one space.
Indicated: 5322773.55 m³
